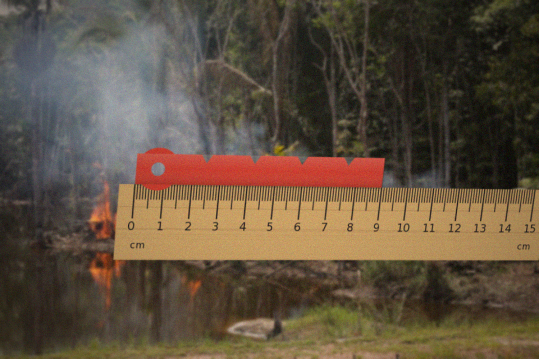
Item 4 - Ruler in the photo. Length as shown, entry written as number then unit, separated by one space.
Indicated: 9 cm
